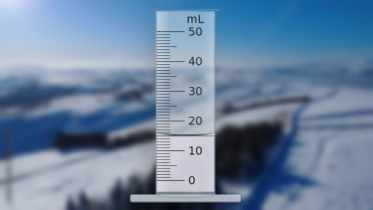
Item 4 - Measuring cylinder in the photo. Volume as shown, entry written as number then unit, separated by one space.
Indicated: 15 mL
